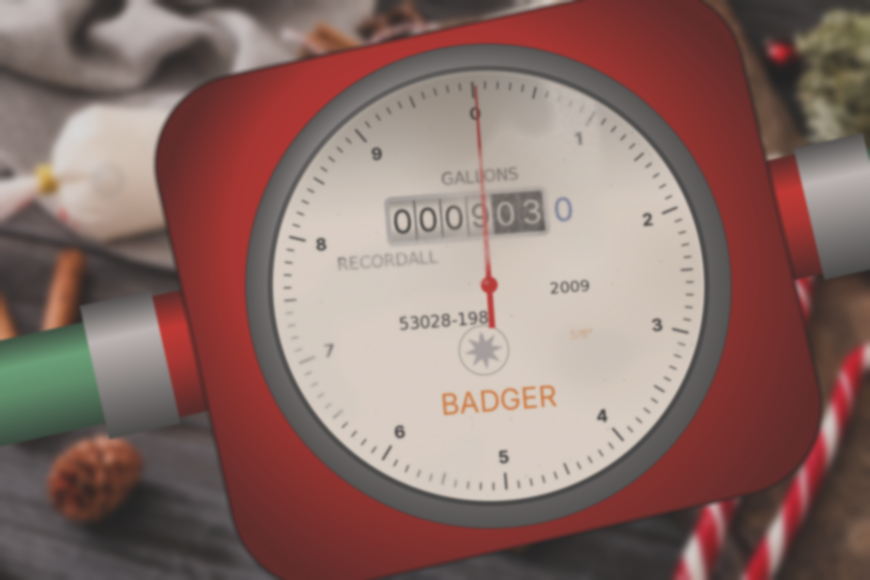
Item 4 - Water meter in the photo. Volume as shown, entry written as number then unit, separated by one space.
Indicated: 9030.0 gal
